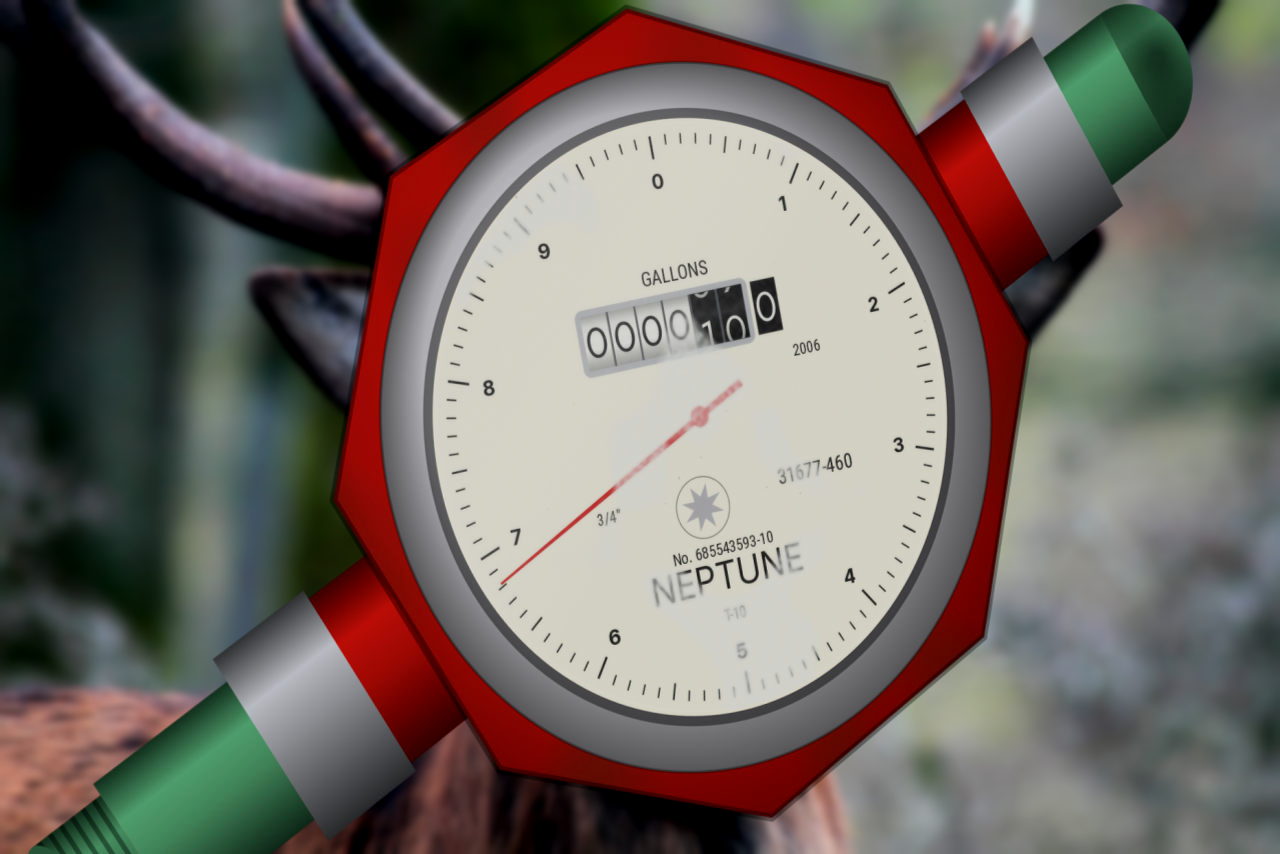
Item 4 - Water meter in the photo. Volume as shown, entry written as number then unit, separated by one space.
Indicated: 96.8 gal
